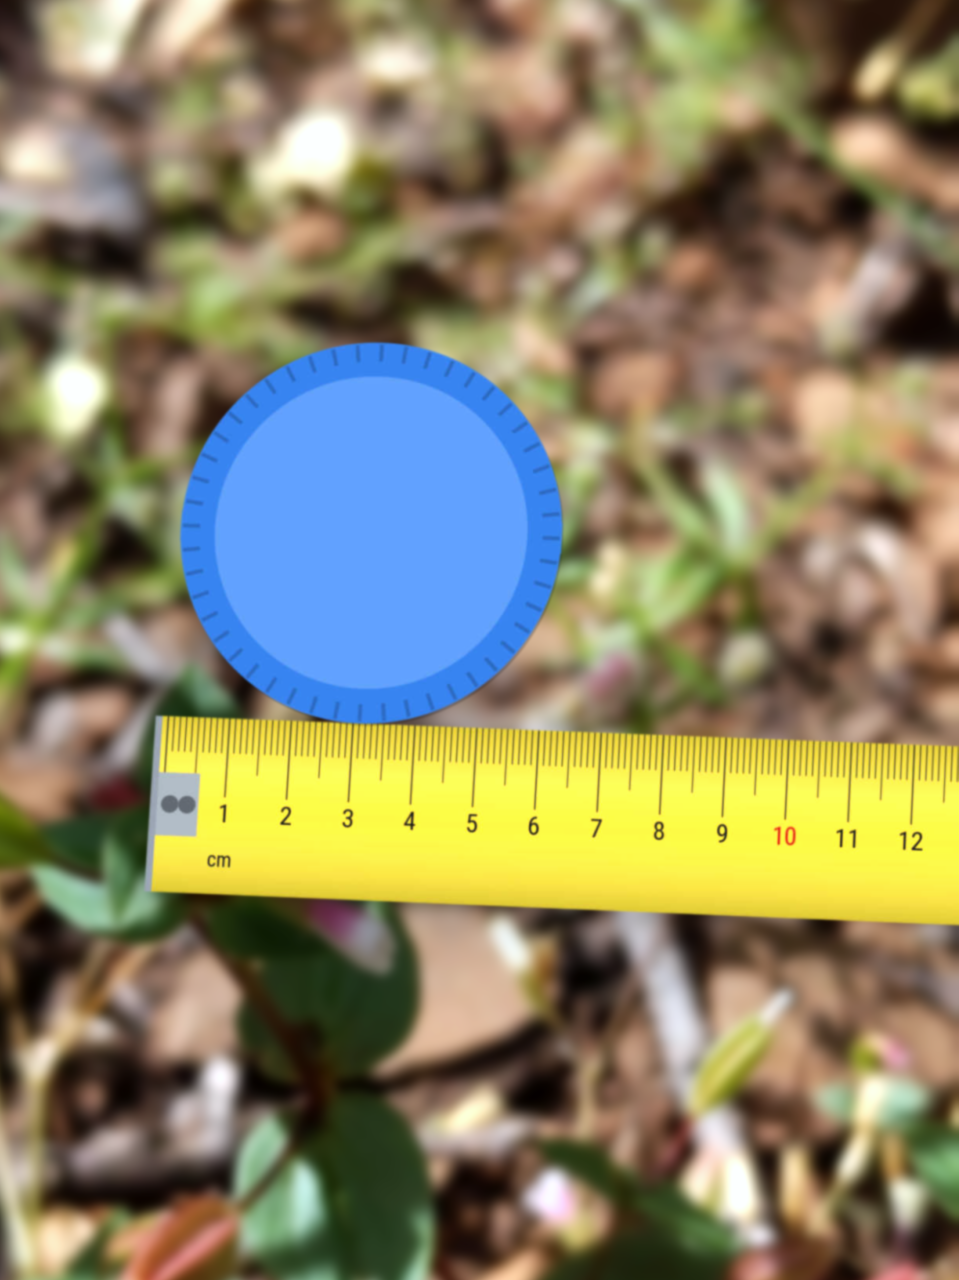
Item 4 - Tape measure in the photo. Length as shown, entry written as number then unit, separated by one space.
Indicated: 6.2 cm
